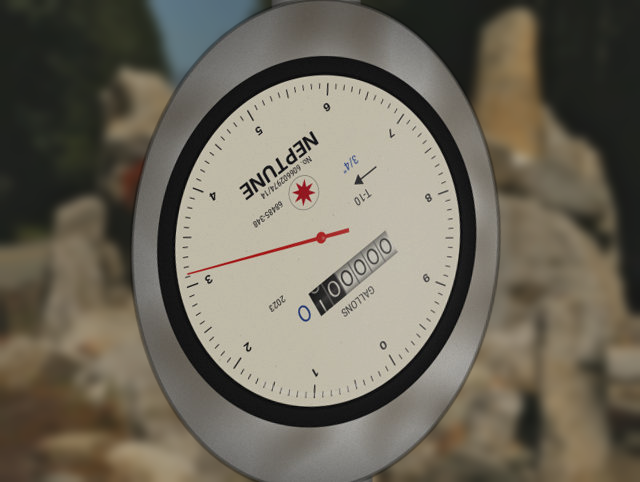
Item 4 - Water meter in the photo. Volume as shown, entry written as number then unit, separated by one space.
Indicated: 13.1 gal
